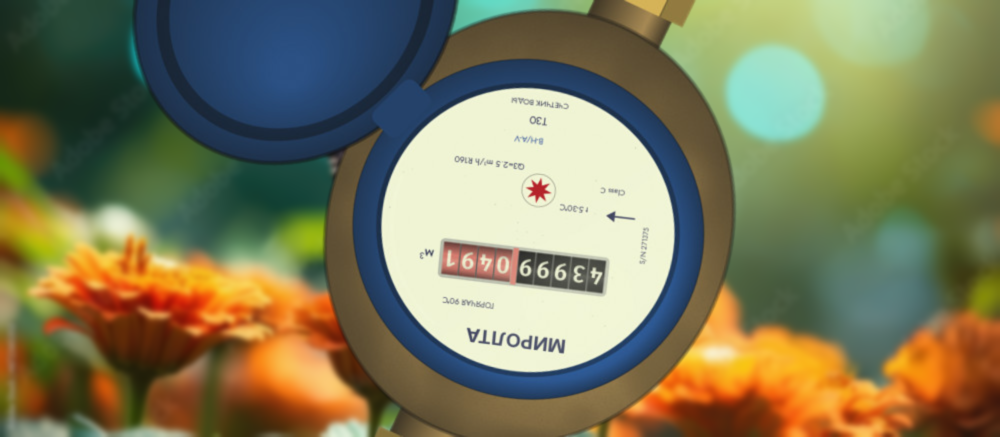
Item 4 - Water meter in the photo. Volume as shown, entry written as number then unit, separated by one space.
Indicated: 43999.0491 m³
